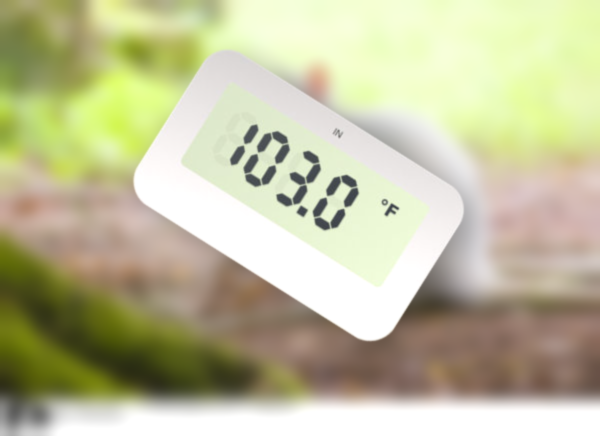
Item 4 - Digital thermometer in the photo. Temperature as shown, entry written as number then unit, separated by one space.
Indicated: 103.0 °F
